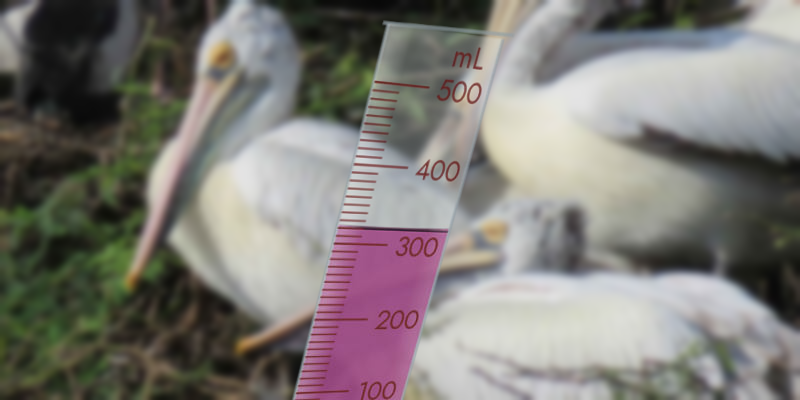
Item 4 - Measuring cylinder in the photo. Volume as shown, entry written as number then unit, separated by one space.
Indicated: 320 mL
